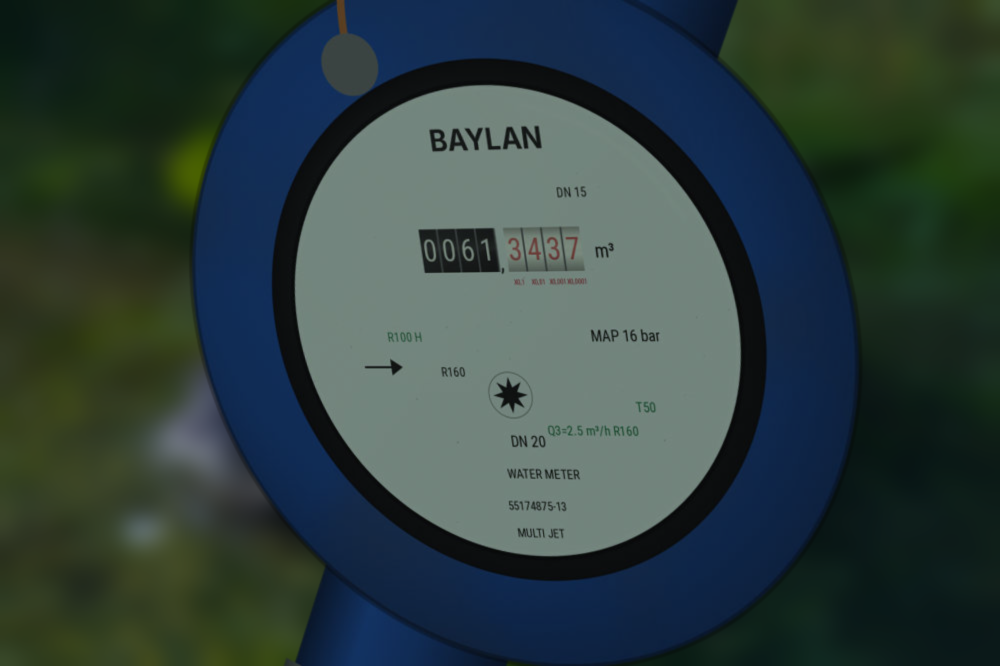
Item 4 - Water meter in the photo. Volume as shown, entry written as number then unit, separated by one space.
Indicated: 61.3437 m³
